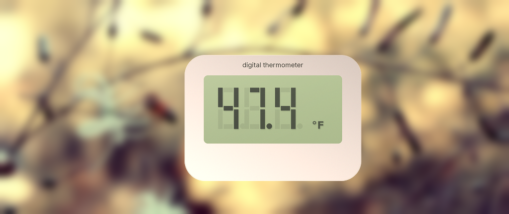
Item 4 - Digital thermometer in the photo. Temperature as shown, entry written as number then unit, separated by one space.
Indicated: 47.4 °F
